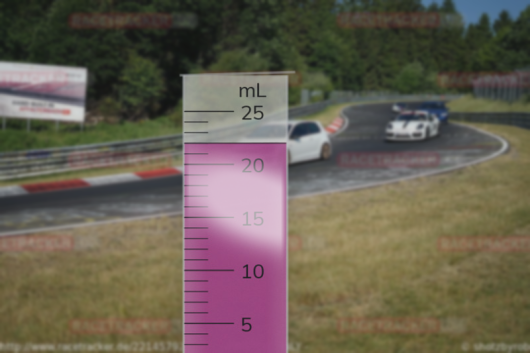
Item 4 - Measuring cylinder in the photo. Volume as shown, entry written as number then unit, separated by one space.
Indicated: 22 mL
